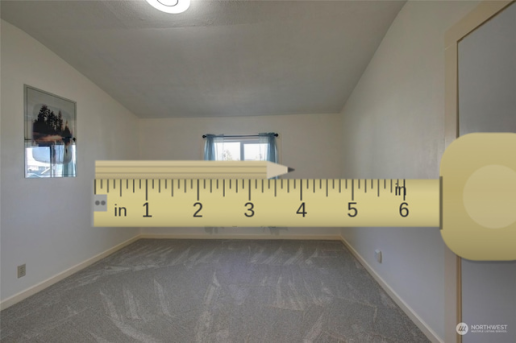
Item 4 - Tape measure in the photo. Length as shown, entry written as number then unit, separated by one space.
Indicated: 3.875 in
